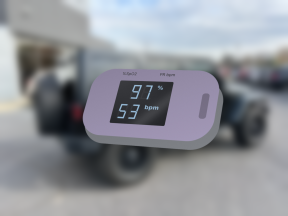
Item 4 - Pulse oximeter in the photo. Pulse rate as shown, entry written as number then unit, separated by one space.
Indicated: 53 bpm
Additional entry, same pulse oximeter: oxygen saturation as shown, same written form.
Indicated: 97 %
